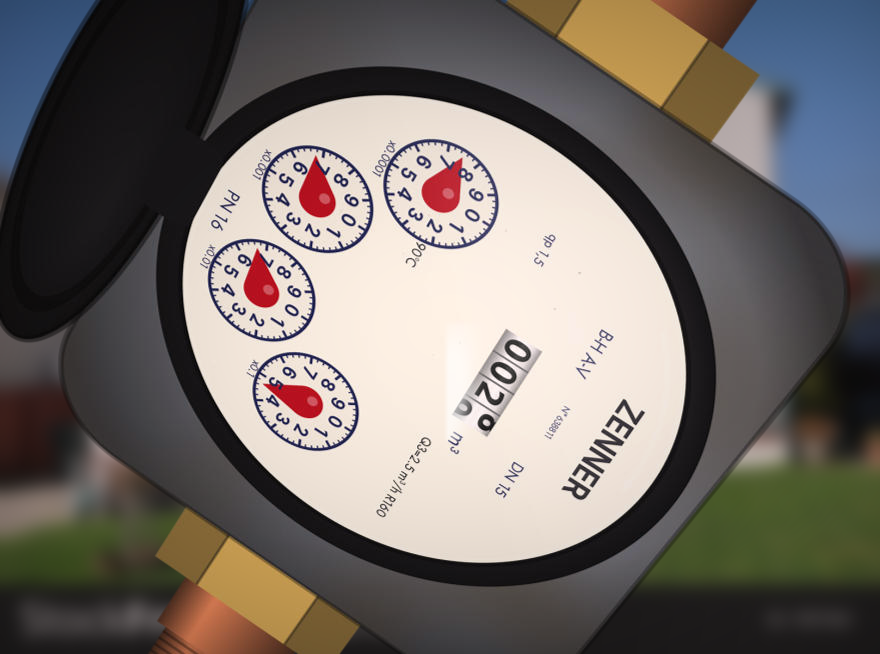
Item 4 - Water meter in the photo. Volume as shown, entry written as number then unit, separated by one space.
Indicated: 28.4667 m³
